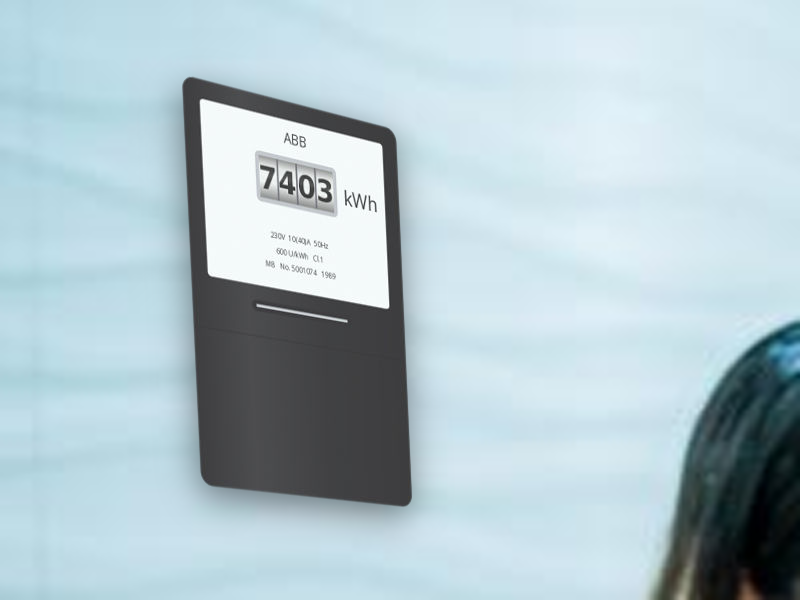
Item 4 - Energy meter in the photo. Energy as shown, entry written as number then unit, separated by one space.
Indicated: 7403 kWh
